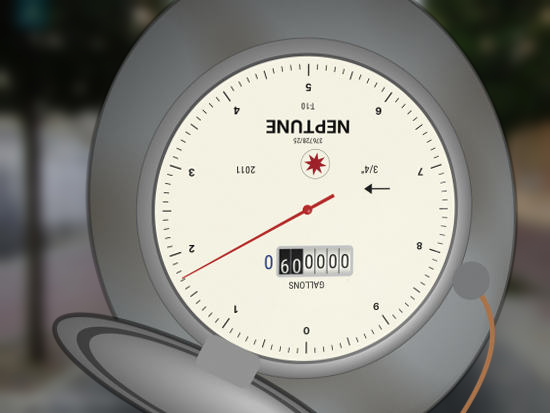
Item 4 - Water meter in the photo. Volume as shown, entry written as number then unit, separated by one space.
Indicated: 91.7 gal
